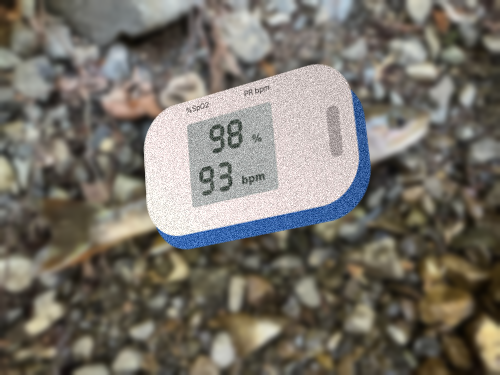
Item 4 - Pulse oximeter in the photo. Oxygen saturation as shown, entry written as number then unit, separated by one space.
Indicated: 98 %
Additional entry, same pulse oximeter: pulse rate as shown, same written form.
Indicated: 93 bpm
